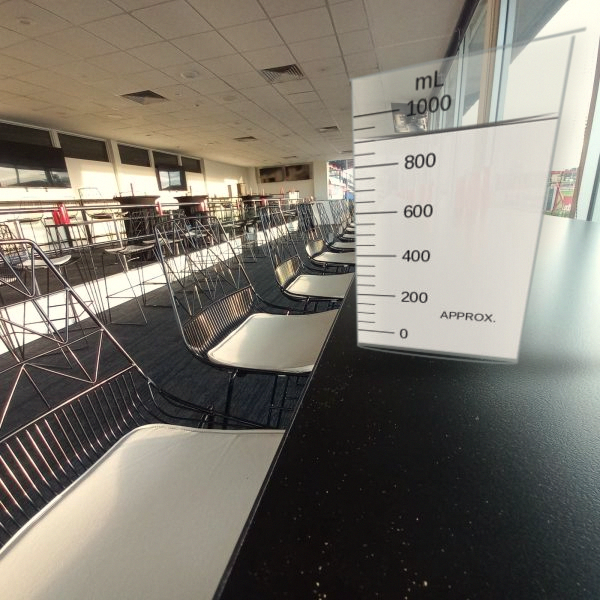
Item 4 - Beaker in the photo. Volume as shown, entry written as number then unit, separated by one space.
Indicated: 900 mL
